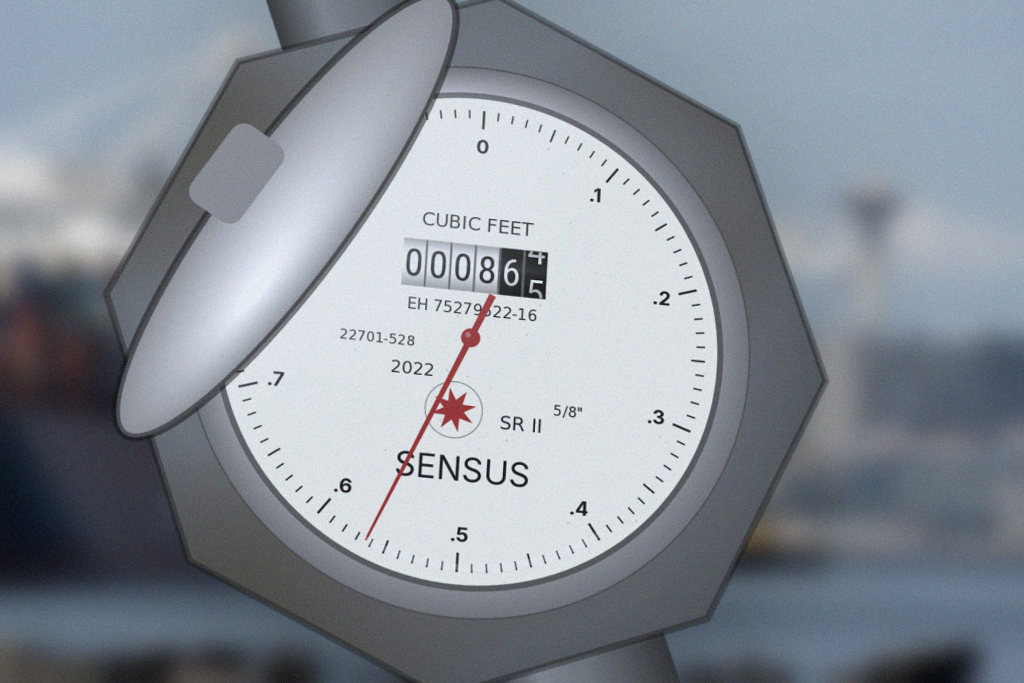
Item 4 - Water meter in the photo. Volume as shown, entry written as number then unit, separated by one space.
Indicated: 864.56 ft³
